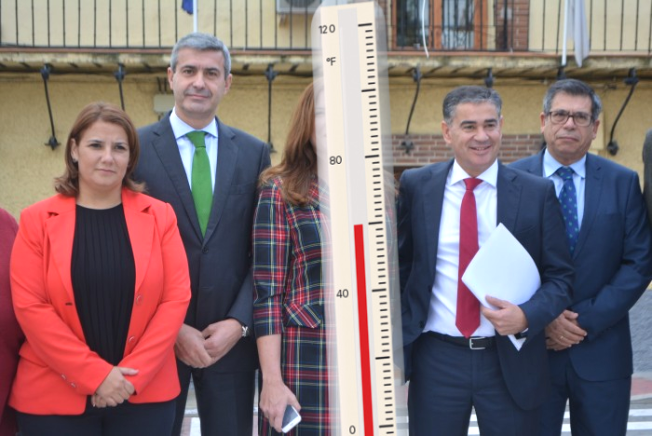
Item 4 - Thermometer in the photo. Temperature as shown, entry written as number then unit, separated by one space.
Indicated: 60 °F
